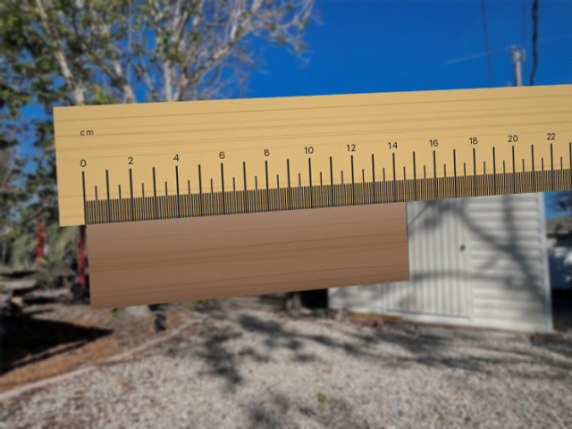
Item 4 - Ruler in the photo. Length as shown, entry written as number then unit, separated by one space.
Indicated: 14.5 cm
